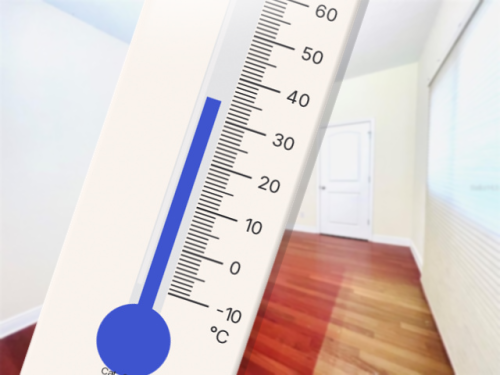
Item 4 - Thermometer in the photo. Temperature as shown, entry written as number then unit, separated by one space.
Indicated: 34 °C
